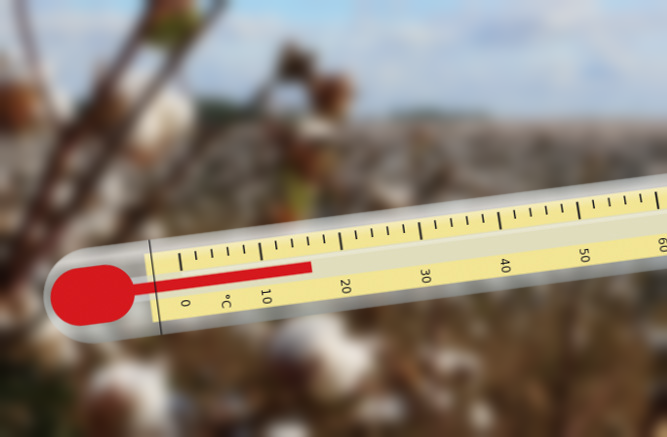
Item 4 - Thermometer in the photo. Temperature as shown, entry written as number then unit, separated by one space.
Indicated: 16 °C
